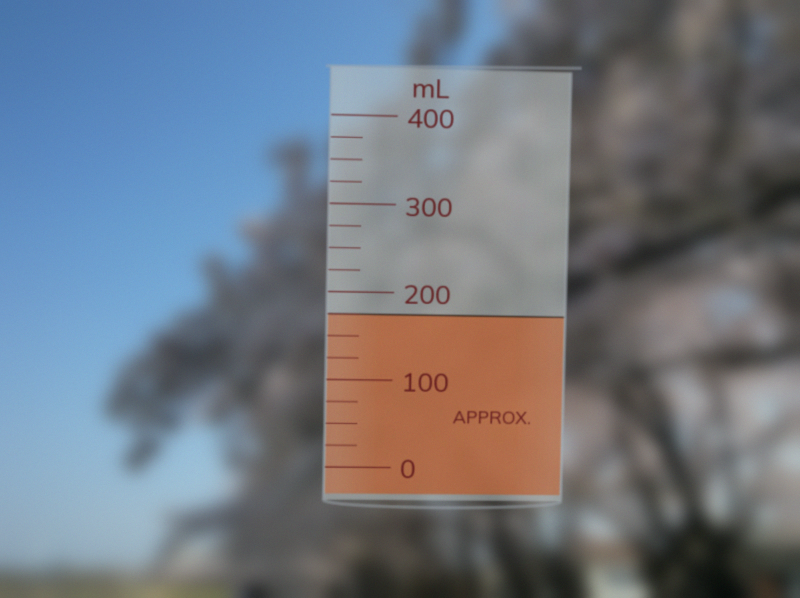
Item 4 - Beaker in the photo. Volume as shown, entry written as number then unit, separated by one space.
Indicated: 175 mL
